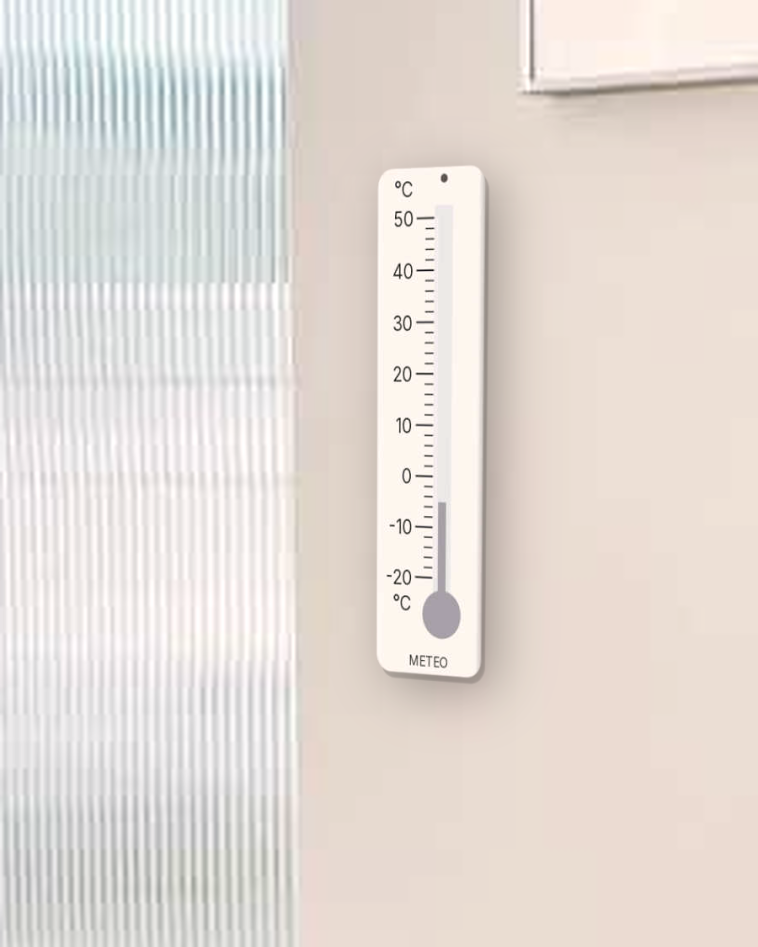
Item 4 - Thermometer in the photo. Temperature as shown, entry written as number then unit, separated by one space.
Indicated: -5 °C
